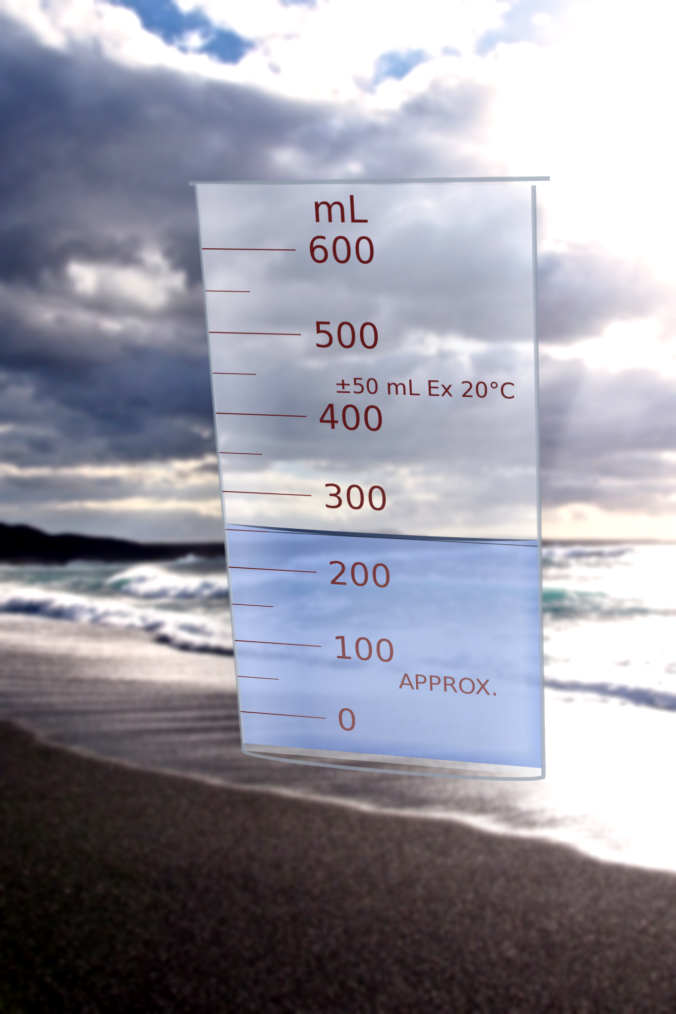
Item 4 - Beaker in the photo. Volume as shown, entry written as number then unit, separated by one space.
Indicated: 250 mL
